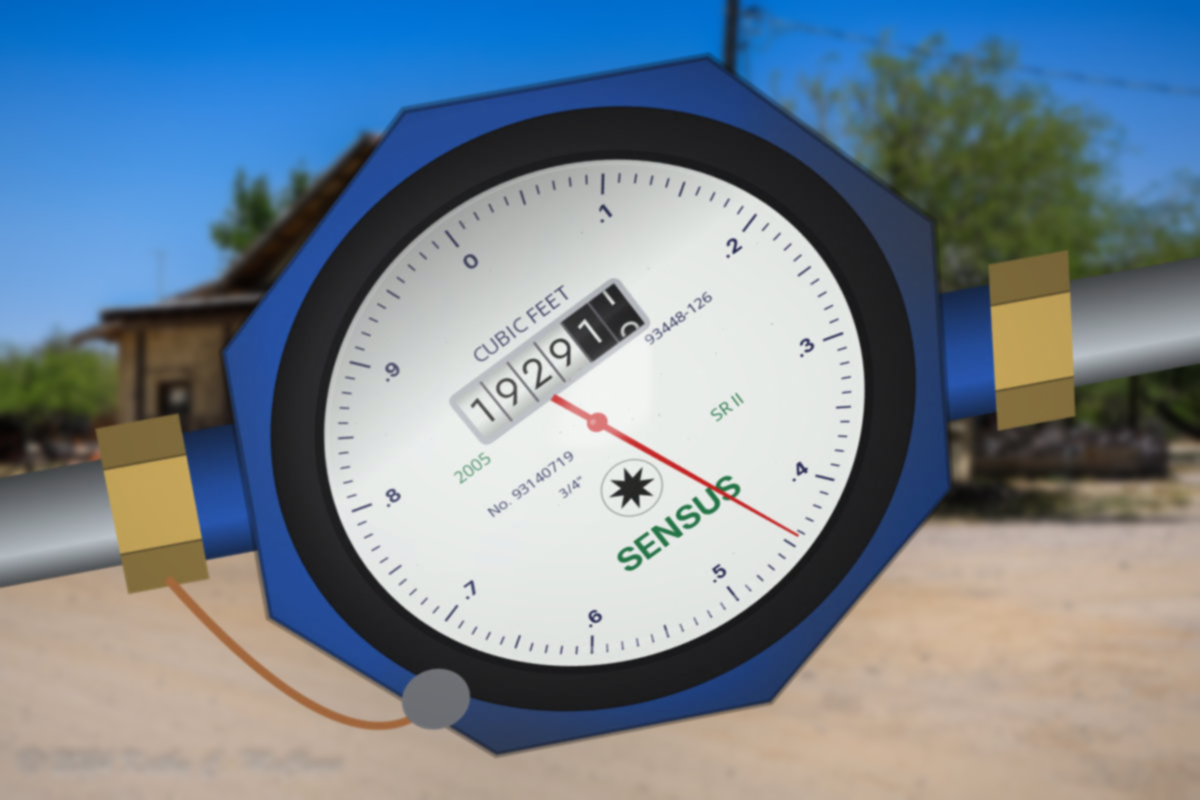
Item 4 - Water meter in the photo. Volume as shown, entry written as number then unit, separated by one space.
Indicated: 192911.44 ft³
